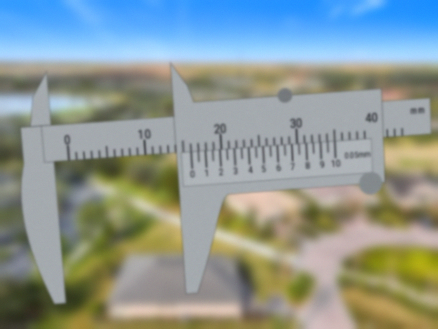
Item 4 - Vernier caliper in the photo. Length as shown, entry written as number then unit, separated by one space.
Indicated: 16.0 mm
